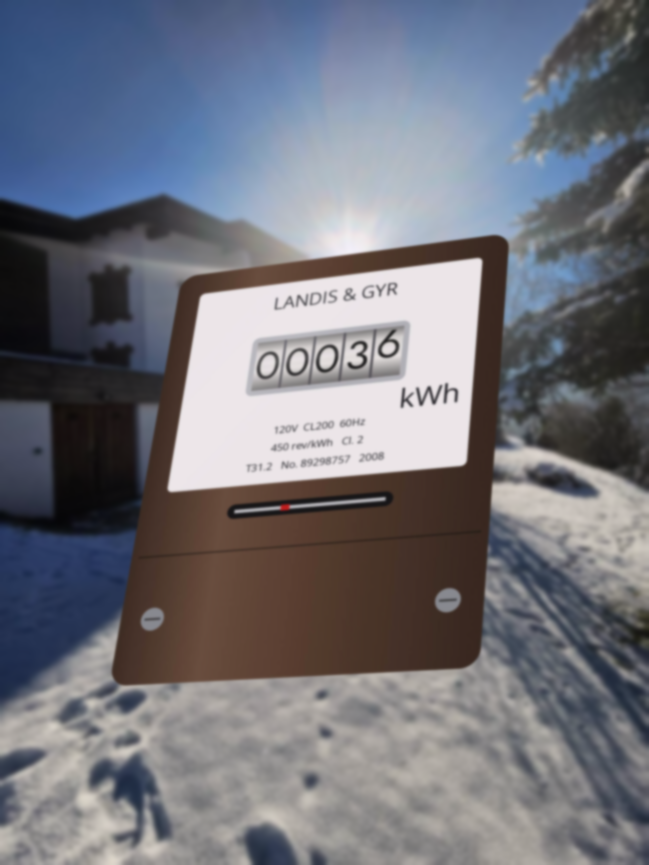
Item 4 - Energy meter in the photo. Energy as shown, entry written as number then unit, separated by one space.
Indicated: 36 kWh
